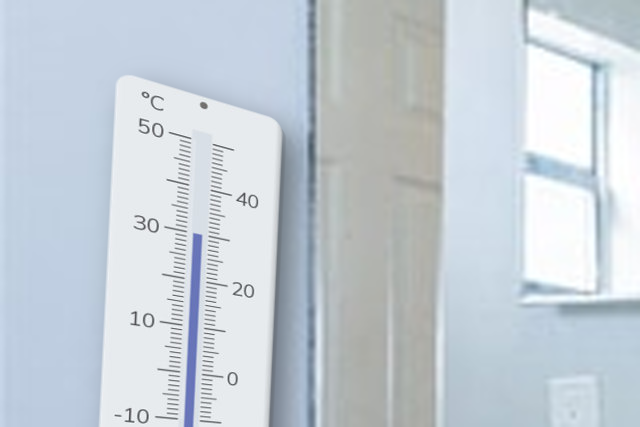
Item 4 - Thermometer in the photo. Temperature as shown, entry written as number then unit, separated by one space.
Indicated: 30 °C
